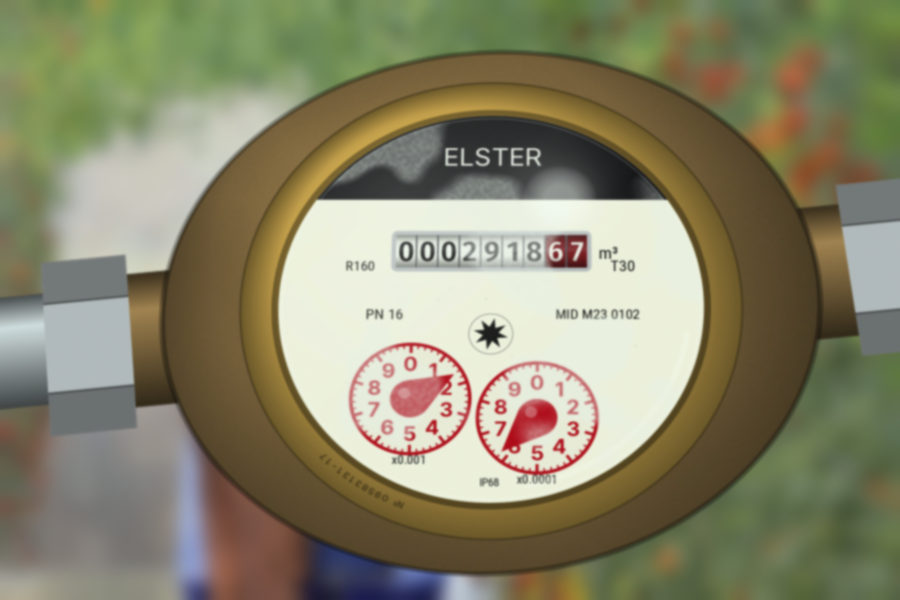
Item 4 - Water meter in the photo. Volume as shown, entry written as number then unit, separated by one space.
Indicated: 2918.6716 m³
